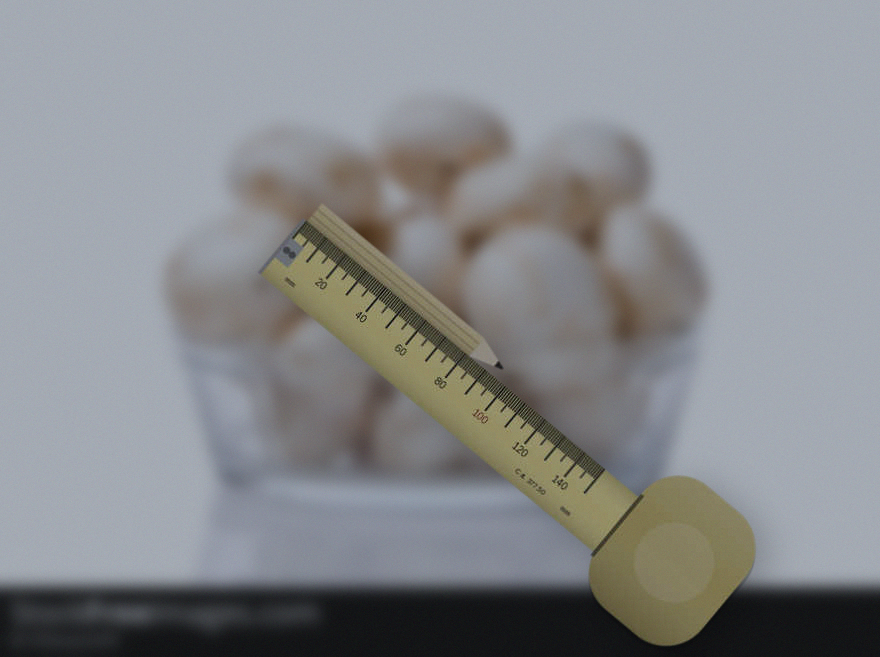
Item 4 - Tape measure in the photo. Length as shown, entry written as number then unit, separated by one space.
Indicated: 95 mm
